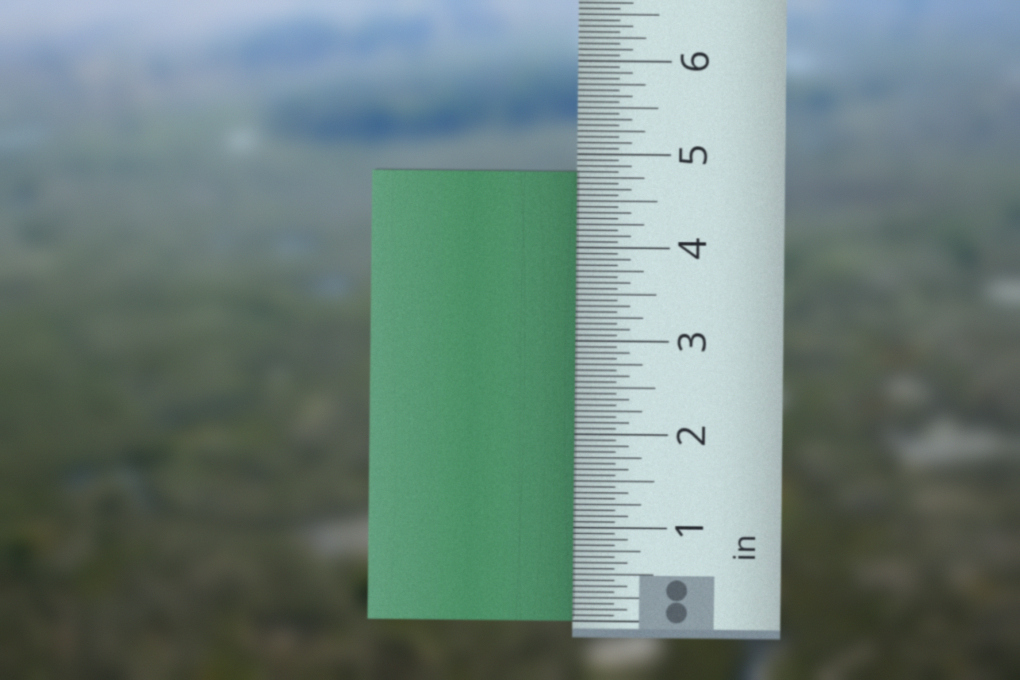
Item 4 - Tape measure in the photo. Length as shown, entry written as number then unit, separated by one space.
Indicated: 4.8125 in
